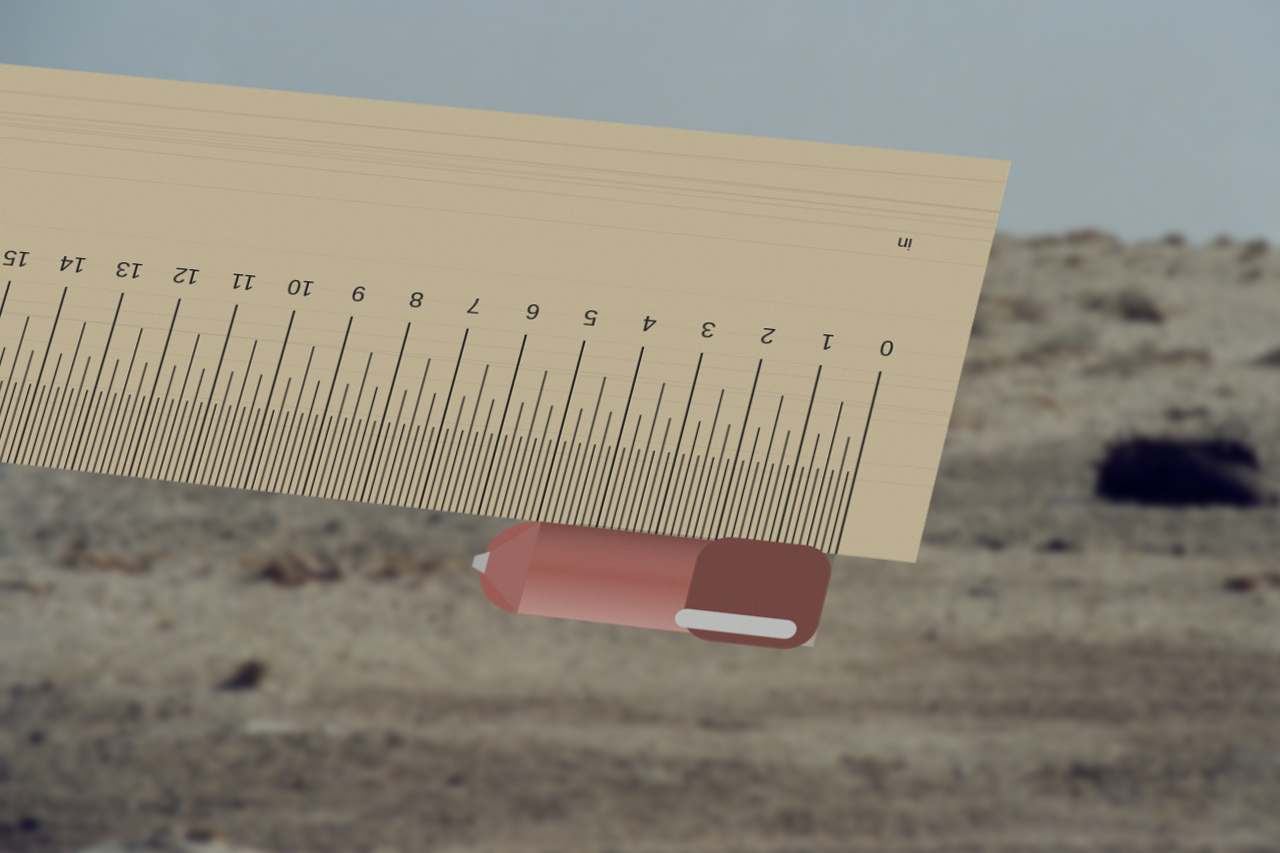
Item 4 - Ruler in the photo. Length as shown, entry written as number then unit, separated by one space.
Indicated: 5.875 in
